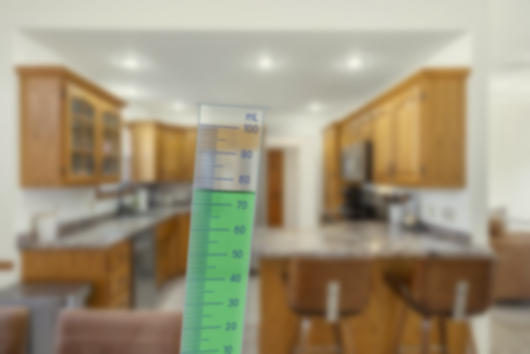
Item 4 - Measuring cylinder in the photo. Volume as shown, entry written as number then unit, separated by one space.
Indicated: 75 mL
